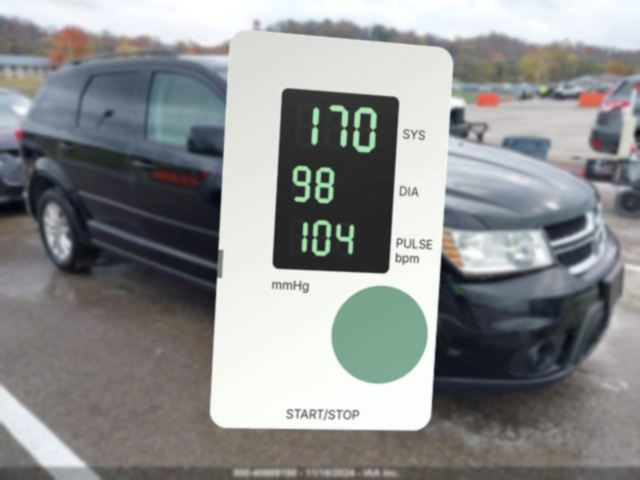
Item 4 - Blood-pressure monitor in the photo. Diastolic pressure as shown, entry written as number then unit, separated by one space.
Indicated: 98 mmHg
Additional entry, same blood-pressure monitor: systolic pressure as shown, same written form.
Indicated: 170 mmHg
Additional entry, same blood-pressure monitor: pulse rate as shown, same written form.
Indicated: 104 bpm
